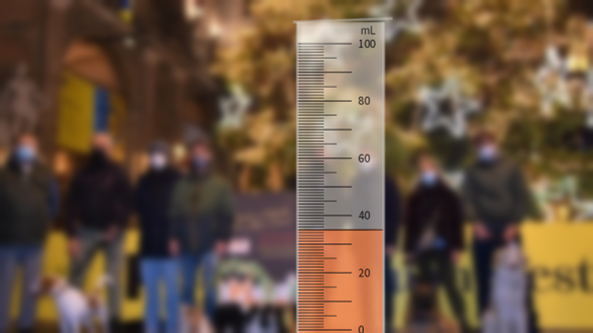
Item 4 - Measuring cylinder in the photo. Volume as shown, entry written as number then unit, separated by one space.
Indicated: 35 mL
